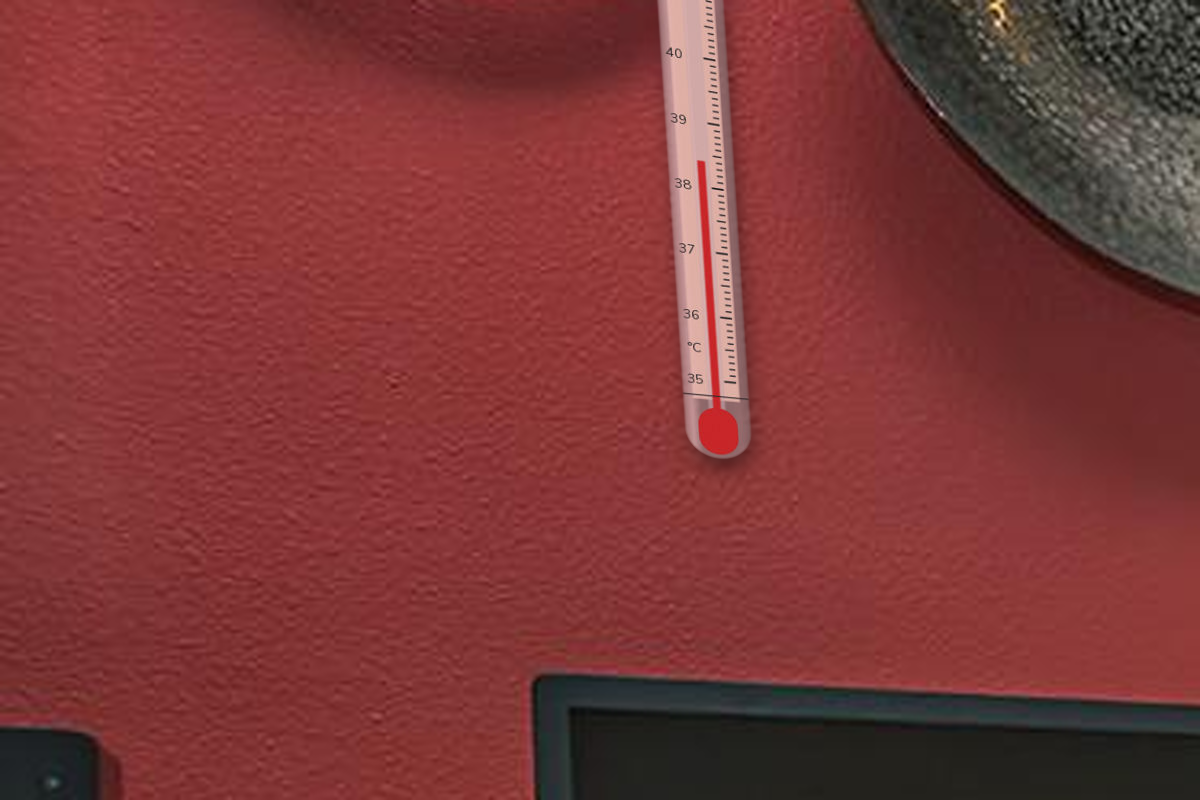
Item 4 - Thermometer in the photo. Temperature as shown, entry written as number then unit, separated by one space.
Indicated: 38.4 °C
